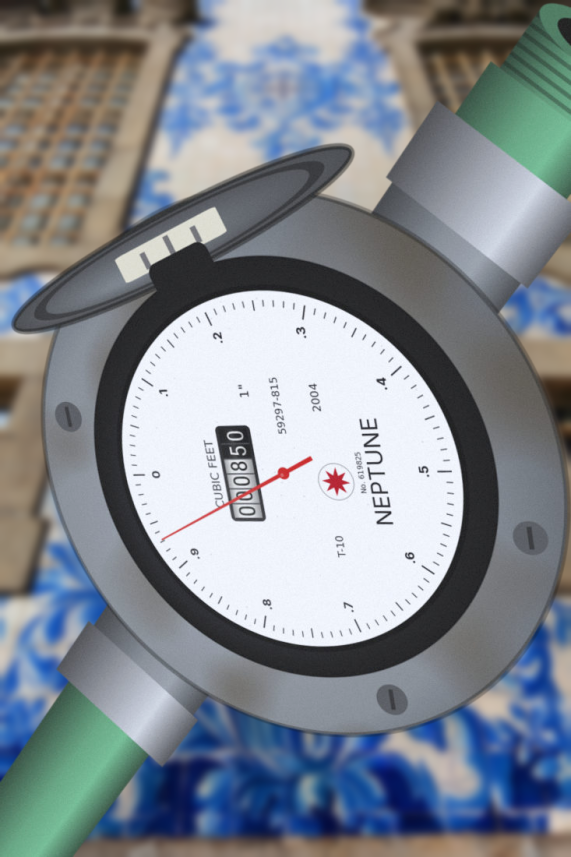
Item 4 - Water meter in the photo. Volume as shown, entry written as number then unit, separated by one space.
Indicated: 849.93 ft³
